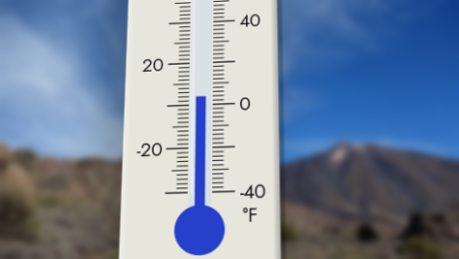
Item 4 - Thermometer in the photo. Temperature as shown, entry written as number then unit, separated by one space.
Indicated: 4 °F
